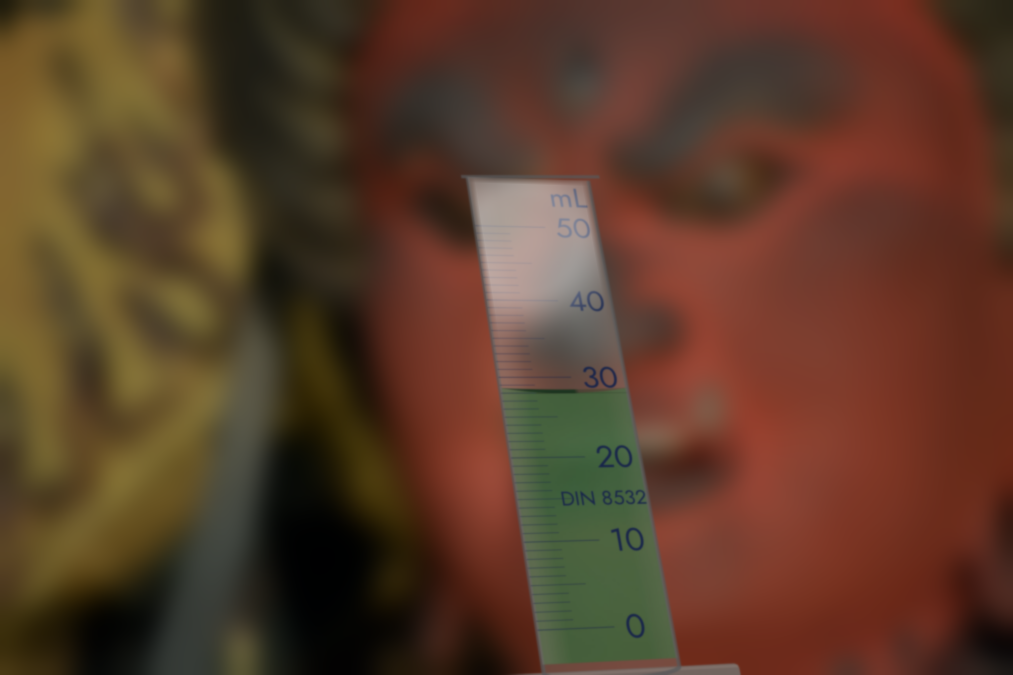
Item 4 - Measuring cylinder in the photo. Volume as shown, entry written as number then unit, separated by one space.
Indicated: 28 mL
